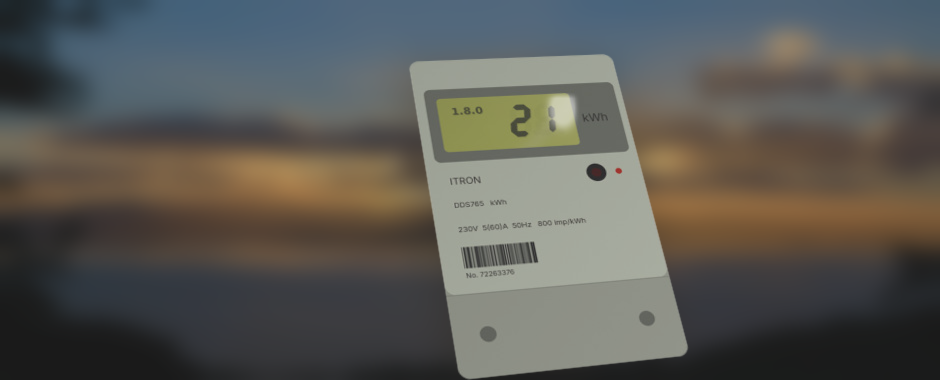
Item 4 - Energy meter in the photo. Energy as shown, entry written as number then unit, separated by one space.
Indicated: 21 kWh
